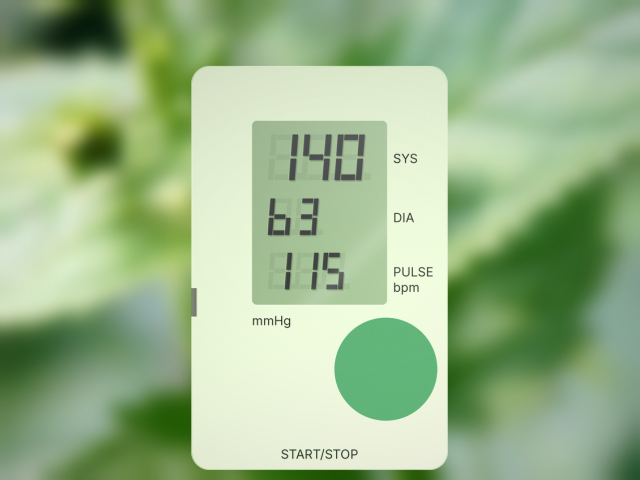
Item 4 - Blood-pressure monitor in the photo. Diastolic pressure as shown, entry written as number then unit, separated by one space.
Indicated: 63 mmHg
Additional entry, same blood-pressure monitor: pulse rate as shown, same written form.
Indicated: 115 bpm
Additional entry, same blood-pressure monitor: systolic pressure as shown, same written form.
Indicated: 140 mmHg
